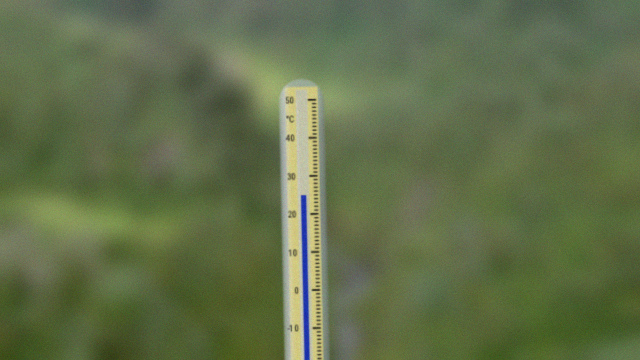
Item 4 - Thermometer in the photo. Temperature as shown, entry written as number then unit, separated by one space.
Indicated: 25 °C
